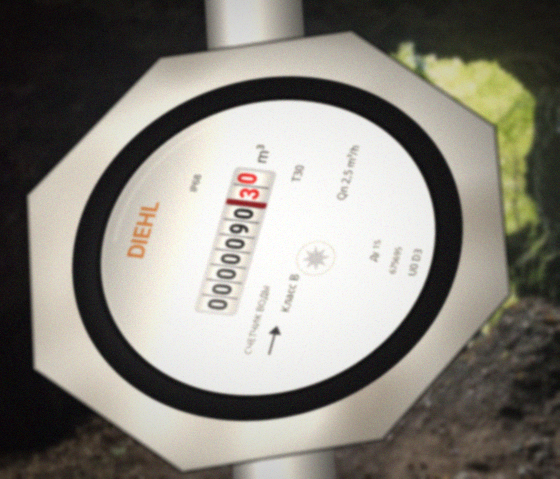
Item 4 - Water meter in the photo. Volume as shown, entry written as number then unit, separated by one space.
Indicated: 90.30 m³
